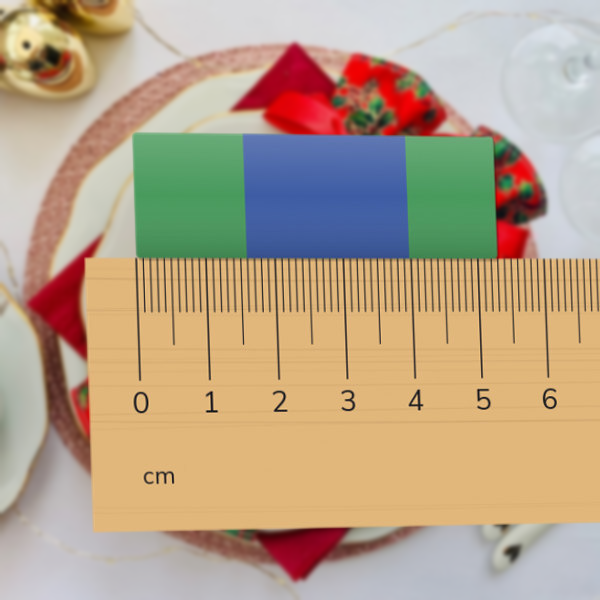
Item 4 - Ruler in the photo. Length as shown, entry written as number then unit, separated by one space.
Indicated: 5.3 cm
